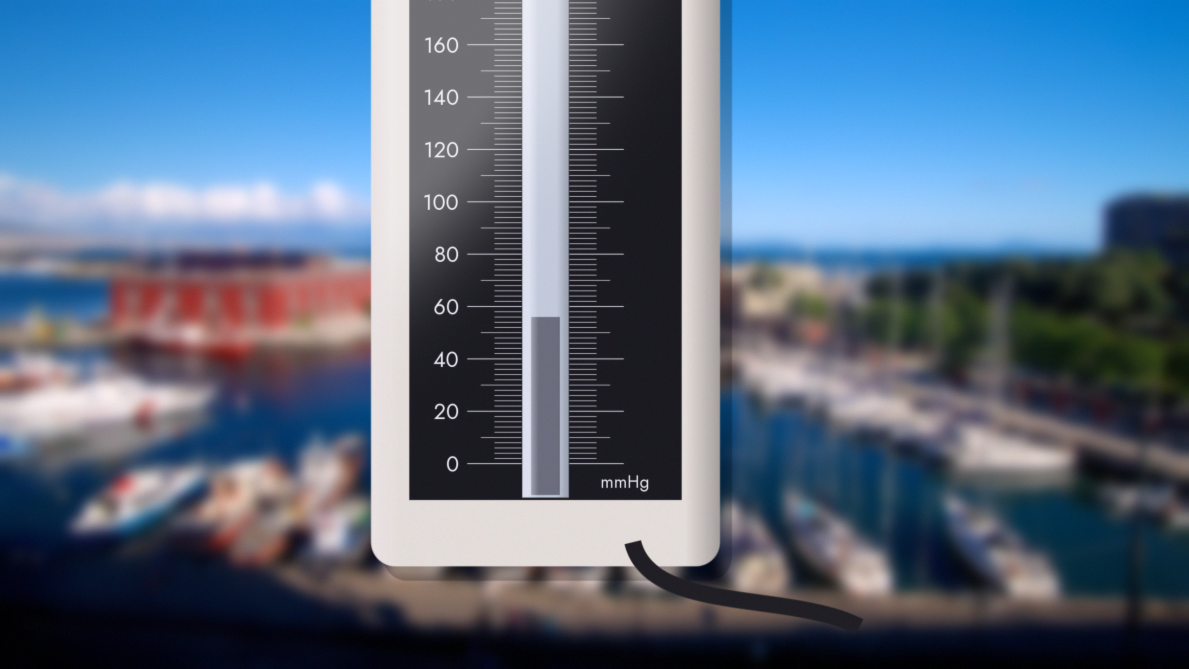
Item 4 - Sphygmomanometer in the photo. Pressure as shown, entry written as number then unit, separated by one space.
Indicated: 56 mmHg
